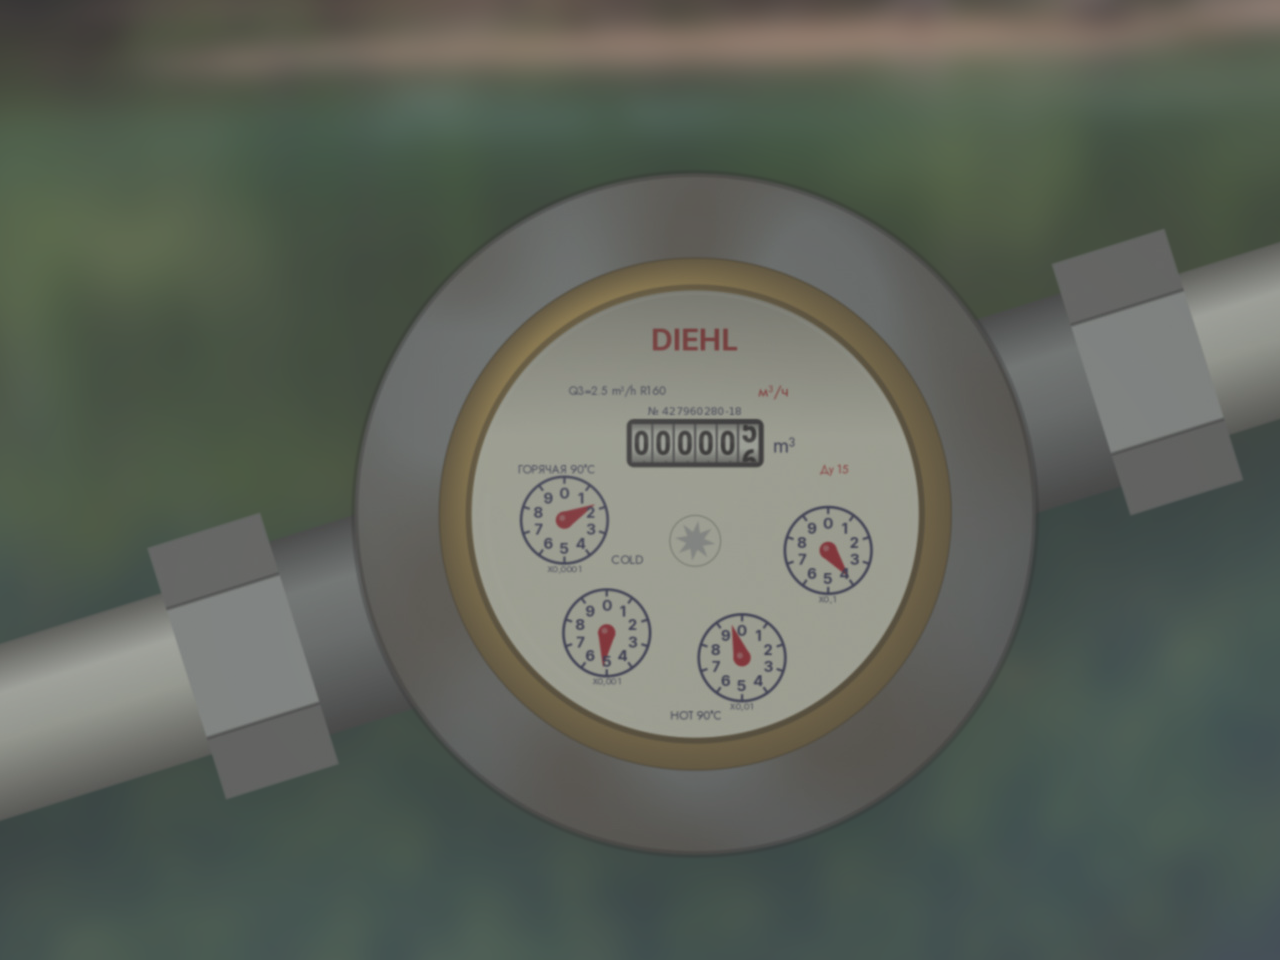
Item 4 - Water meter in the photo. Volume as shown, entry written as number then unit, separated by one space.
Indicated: 5.3951 m³
